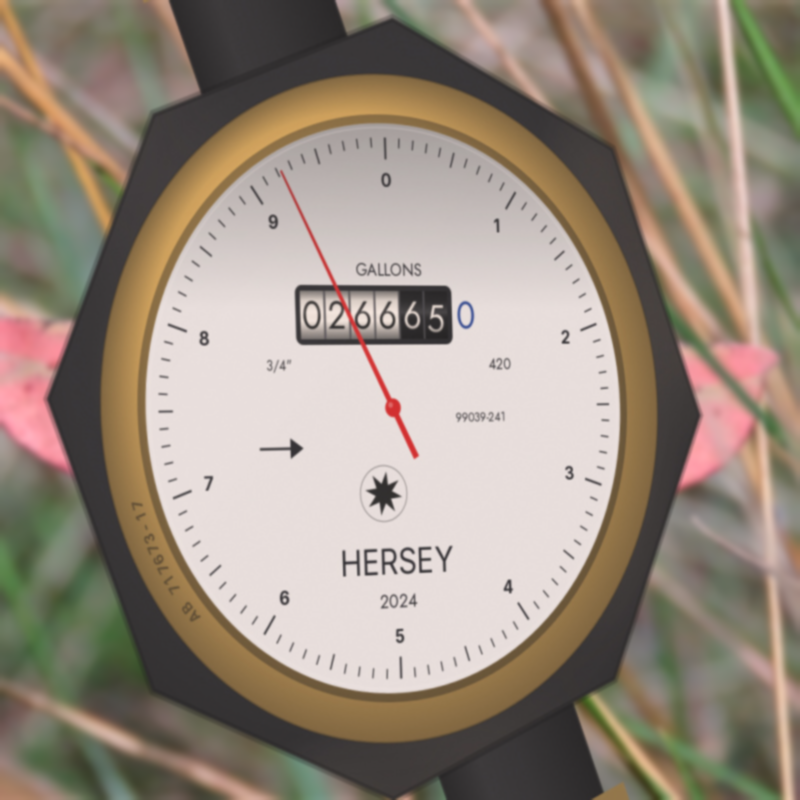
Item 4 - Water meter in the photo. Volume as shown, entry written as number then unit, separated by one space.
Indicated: 266649.2 gal
